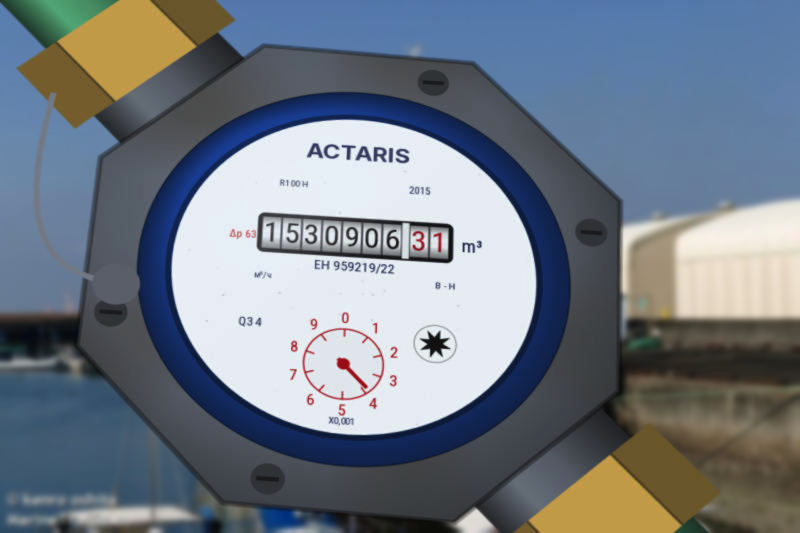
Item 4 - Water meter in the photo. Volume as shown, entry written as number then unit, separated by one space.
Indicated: 1530906.313 m³
